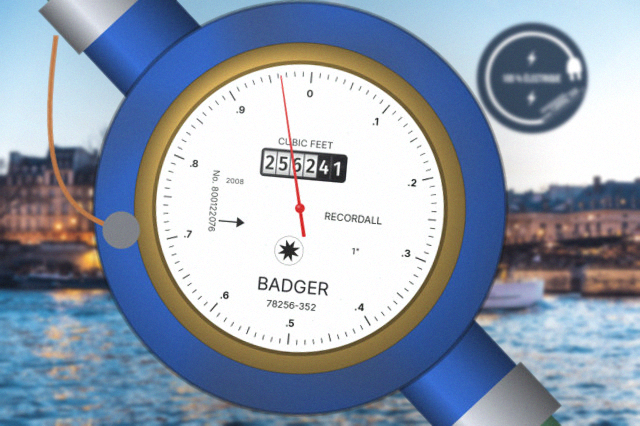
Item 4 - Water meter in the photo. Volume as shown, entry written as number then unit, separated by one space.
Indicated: 256240.96 ft³
